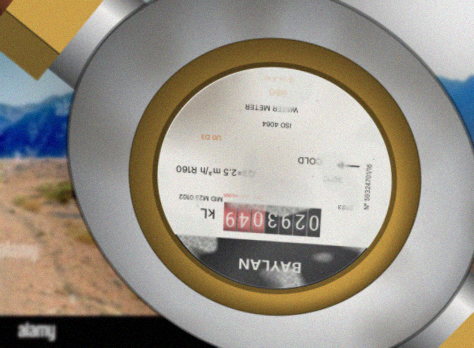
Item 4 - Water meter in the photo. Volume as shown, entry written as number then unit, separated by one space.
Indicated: 293.049 kL
